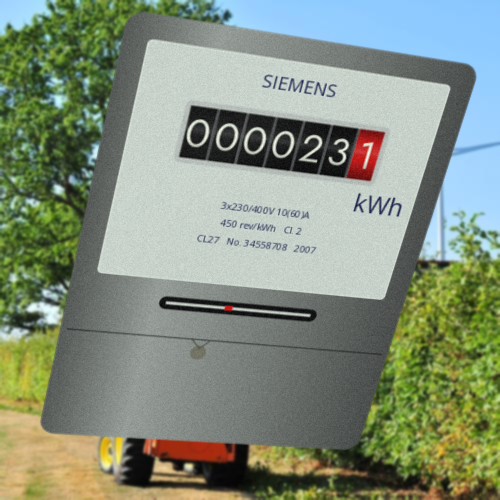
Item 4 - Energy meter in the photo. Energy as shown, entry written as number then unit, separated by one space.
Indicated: 23.1 kWh
